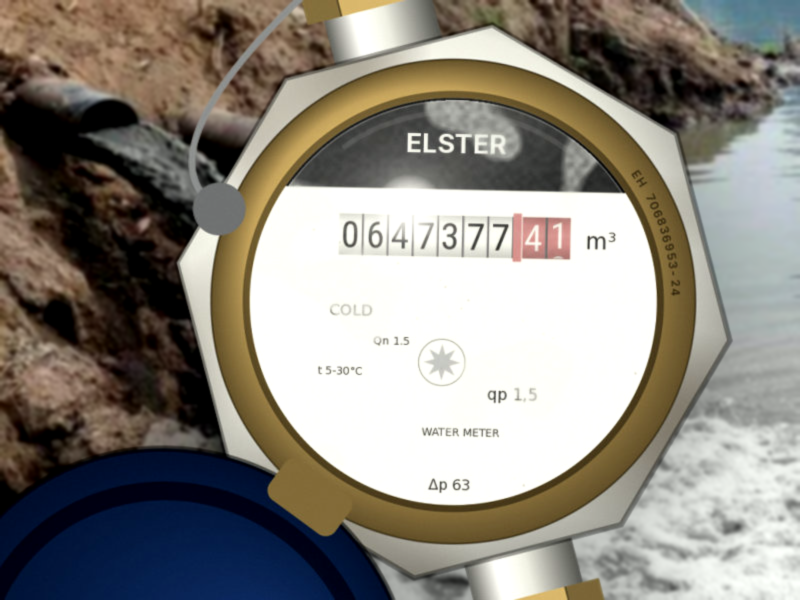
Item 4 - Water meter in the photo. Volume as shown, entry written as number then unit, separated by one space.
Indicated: 647377.41 m³
